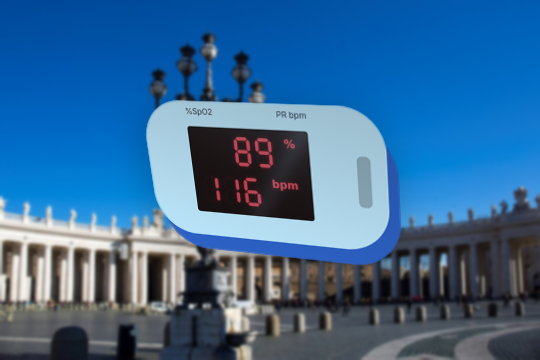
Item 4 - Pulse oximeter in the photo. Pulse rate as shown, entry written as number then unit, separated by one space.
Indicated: 116 bpm
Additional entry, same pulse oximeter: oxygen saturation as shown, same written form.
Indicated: 89 %
